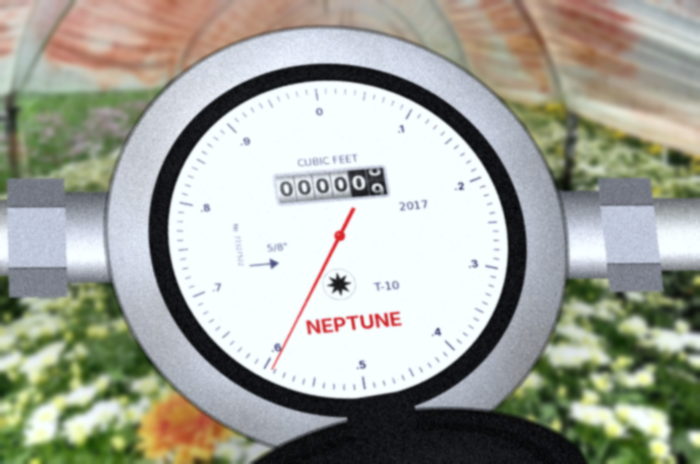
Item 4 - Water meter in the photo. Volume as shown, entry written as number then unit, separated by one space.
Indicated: 8.59 ft³
